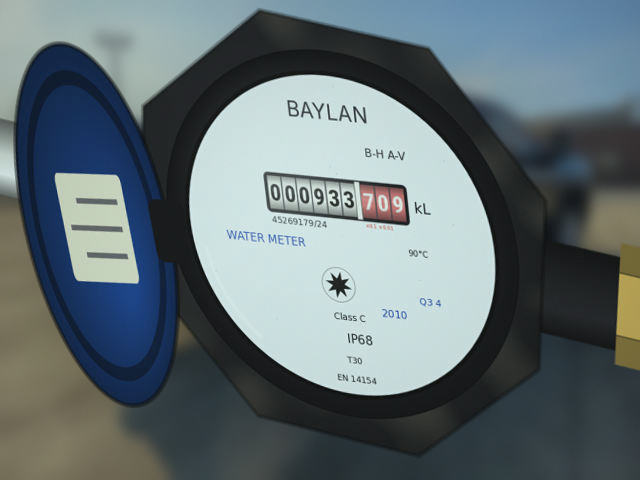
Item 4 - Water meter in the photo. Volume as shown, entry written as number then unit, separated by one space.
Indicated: 933.709 kL
